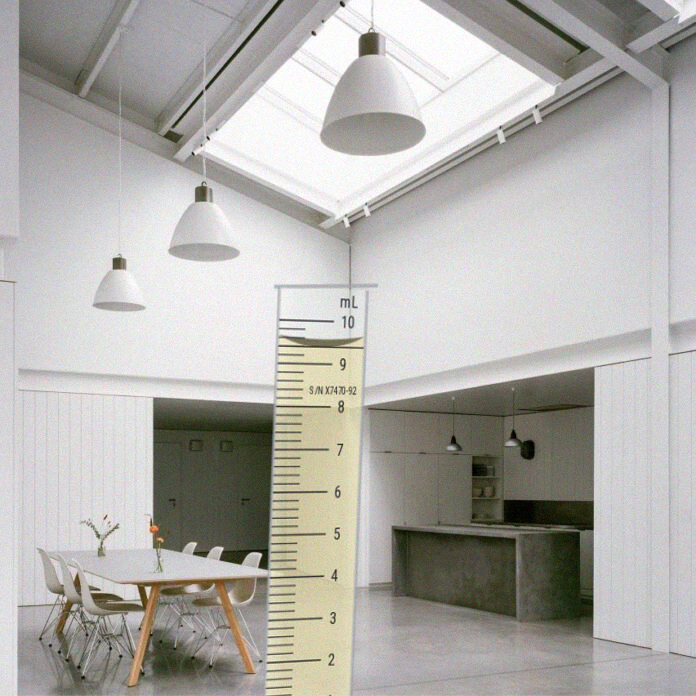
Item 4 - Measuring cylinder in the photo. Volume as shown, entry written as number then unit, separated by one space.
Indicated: 9.4 mL
